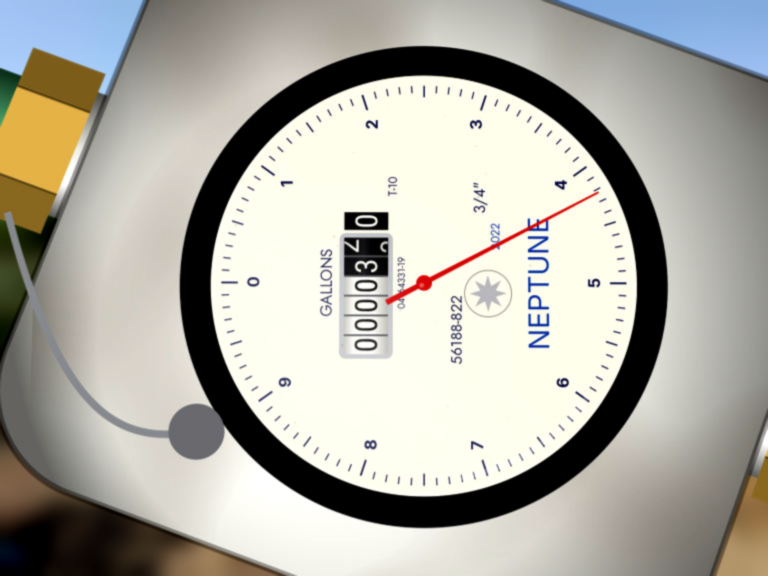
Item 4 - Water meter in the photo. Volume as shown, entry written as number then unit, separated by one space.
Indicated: 324.2 gal
